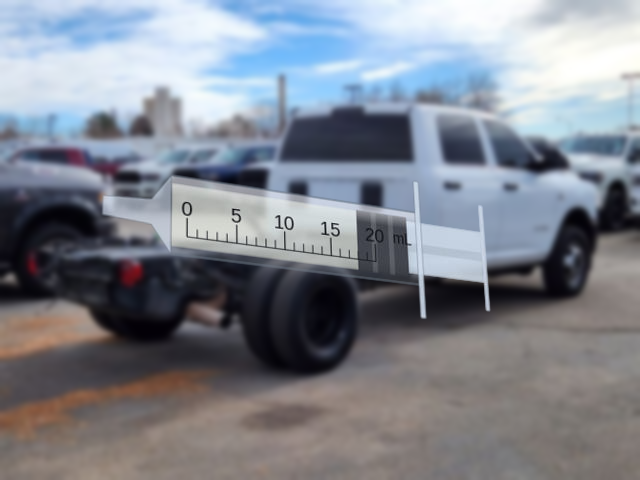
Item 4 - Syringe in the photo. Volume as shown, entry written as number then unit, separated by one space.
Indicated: 18 mL
